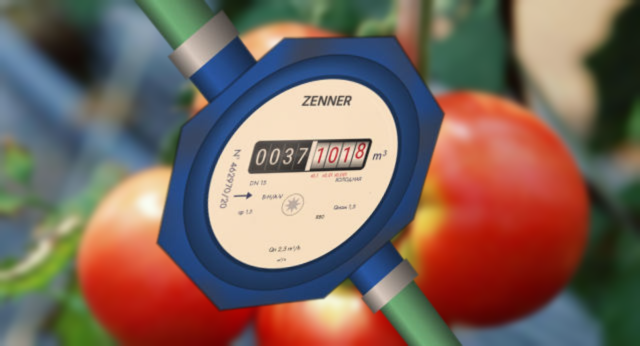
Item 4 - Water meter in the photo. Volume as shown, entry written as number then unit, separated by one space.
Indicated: 37.1018 m³
